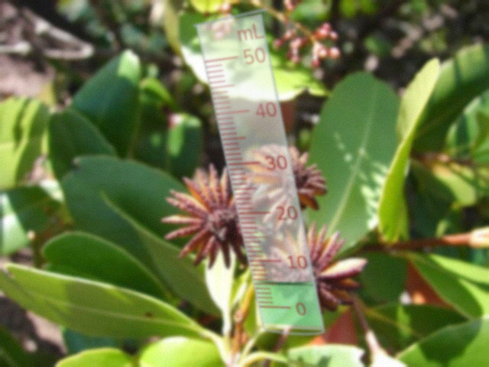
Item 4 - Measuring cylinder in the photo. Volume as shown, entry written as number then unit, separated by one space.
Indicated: 5 mL
